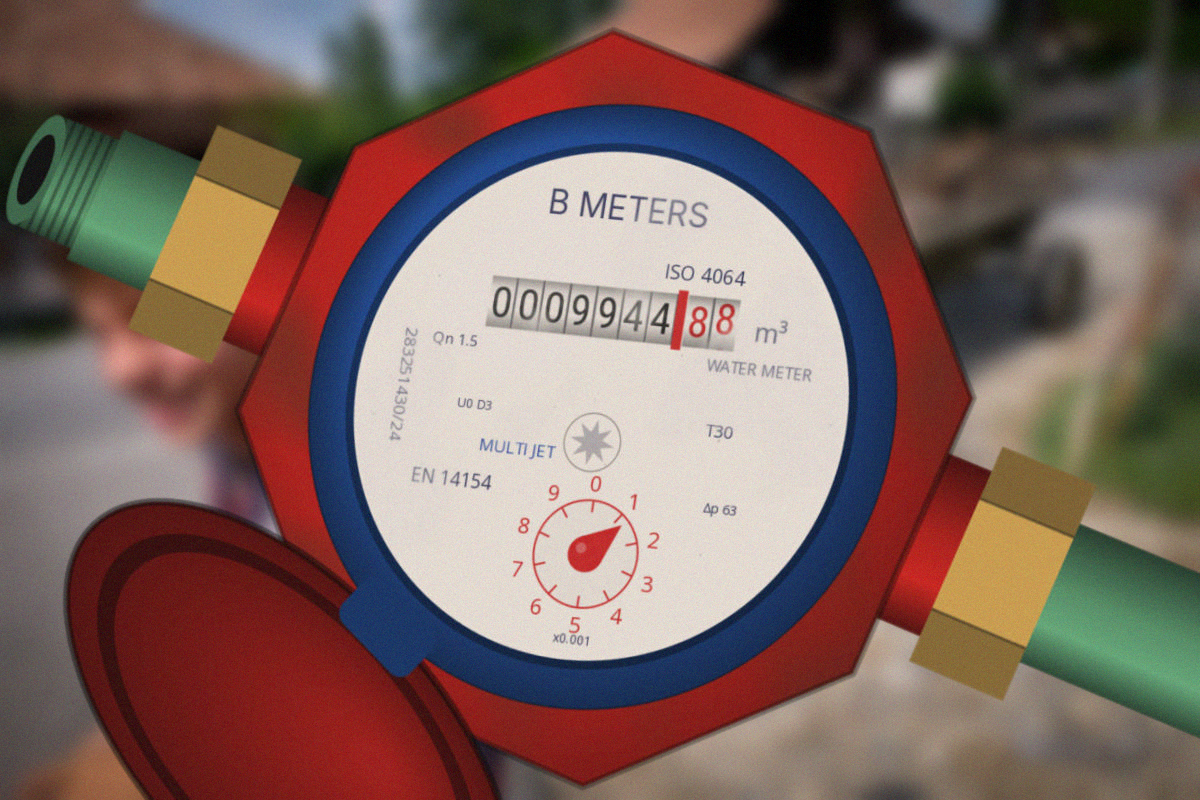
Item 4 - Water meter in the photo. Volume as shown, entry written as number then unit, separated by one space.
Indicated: 9944.881 m³
